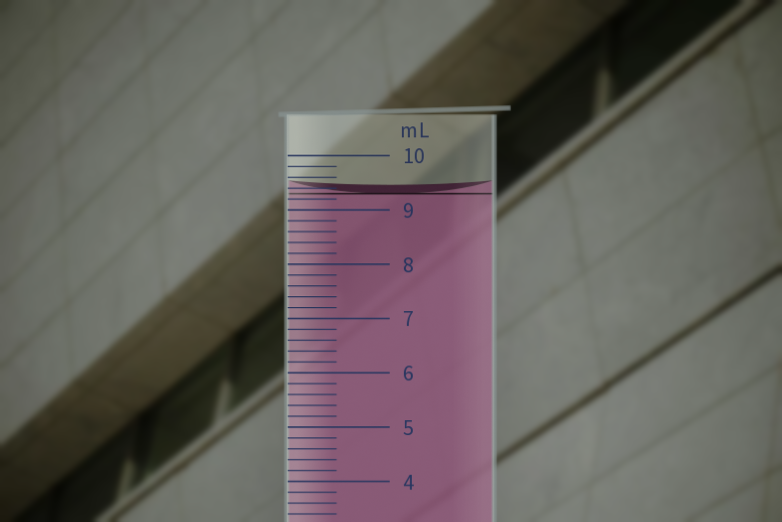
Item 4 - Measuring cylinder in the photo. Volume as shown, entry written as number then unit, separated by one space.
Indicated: 9.3 mL
